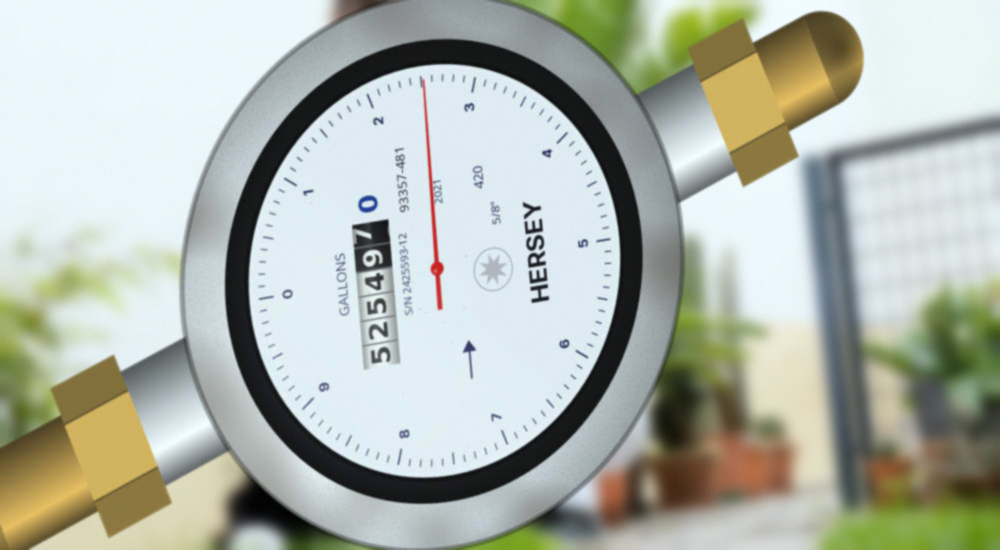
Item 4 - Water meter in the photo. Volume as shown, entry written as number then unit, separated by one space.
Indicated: 5254972.5 gal
